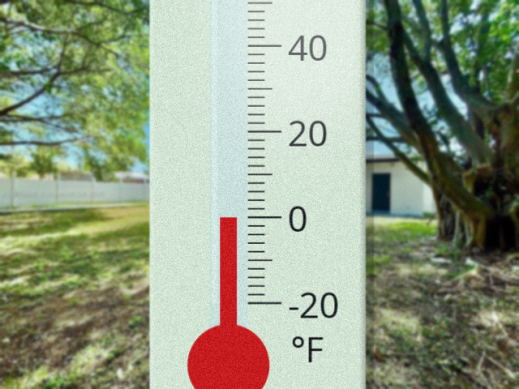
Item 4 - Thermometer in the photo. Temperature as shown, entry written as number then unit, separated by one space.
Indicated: 0 °F
